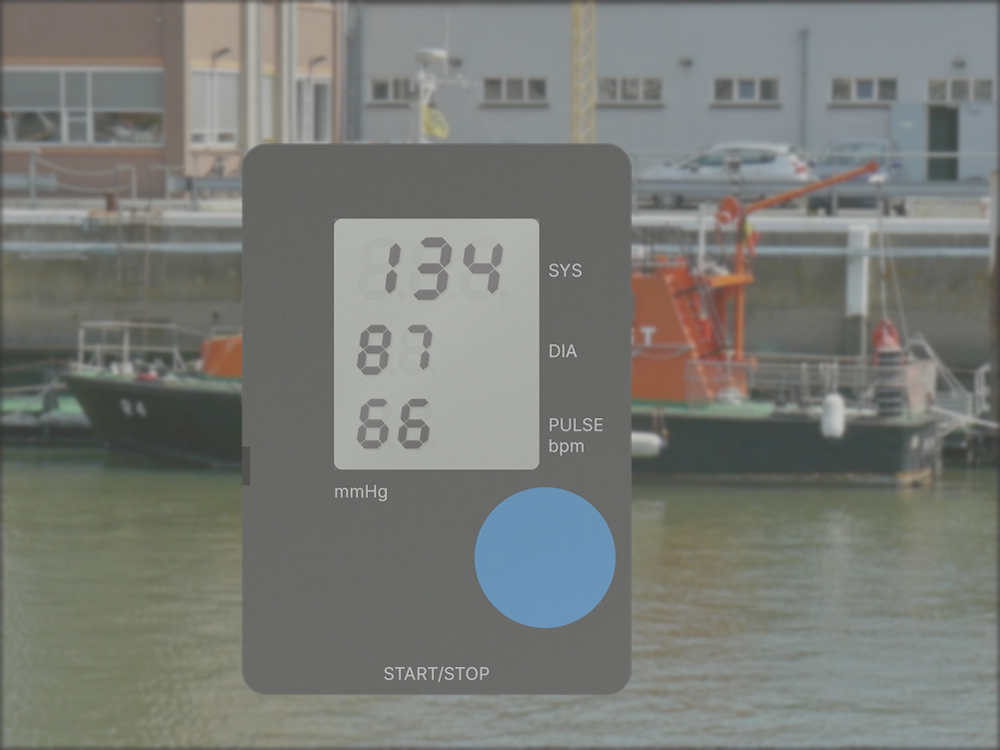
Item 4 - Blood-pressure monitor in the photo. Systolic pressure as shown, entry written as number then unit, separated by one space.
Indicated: 134 mmHg
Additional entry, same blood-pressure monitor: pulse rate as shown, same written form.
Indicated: 66 bpm
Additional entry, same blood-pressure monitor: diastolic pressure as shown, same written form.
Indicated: 87 mmHg
